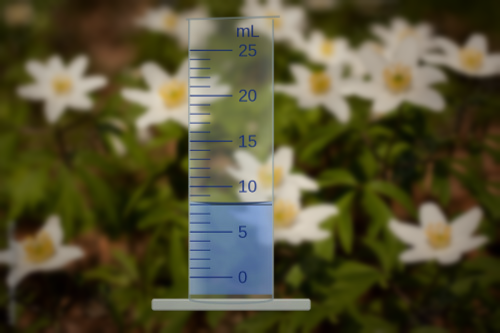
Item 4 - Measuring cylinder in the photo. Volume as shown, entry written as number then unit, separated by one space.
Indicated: 8 mL
